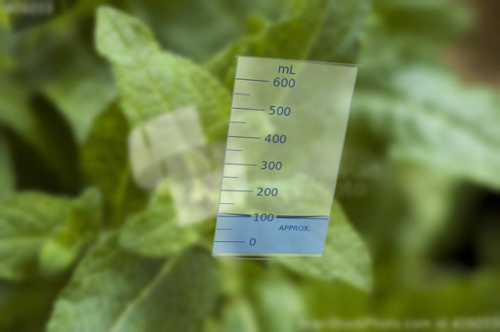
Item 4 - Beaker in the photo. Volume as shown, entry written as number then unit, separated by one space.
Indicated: 100 mL
